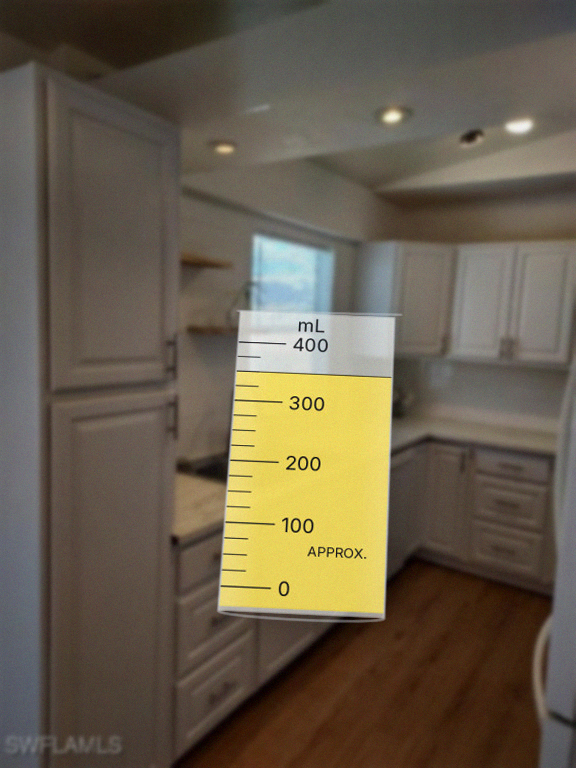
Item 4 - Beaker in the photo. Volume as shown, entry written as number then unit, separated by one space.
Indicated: 350 mL
